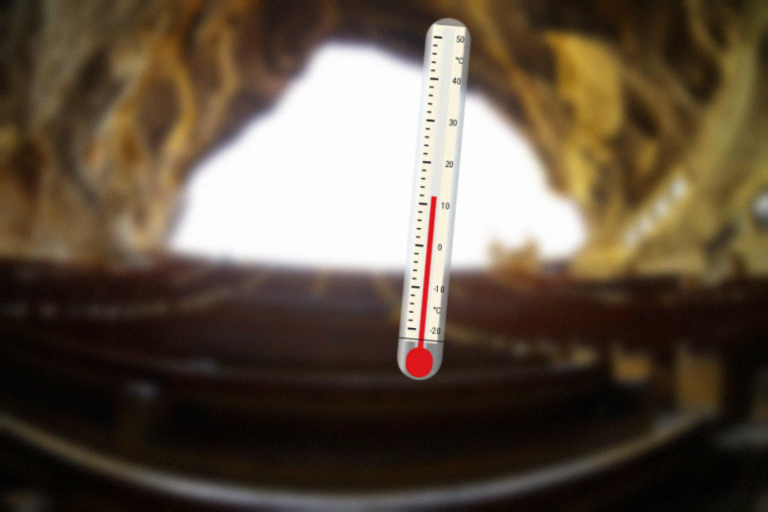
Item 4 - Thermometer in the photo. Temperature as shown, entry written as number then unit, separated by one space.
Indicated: 12 °C
